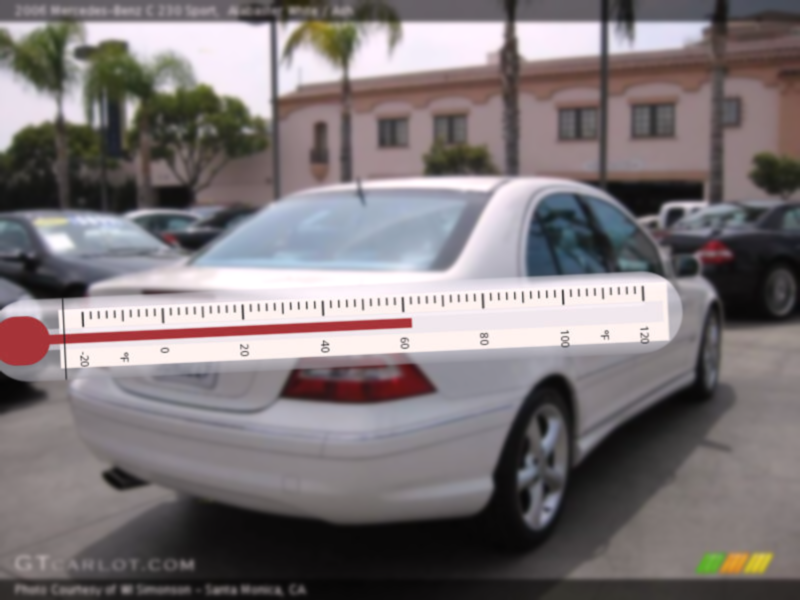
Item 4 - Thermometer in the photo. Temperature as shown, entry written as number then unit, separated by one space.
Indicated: 62 °F
